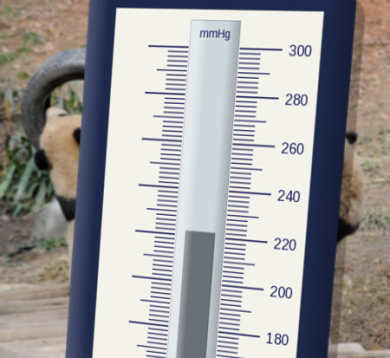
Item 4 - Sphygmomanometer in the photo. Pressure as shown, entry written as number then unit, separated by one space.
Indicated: 222 mmHg
